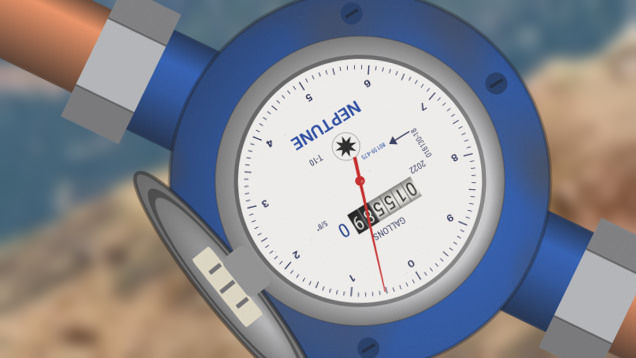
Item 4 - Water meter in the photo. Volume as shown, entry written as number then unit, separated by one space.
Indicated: 155890.5 gal
